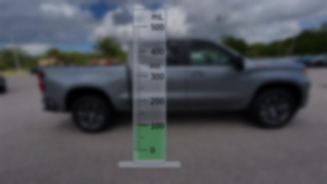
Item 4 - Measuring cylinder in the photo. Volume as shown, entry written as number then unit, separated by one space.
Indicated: 100 mL
